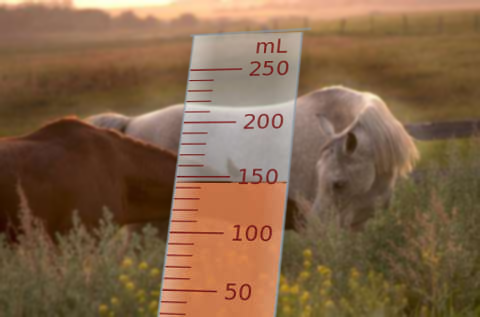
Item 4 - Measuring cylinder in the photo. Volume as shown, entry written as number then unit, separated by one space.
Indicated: 145 mL
